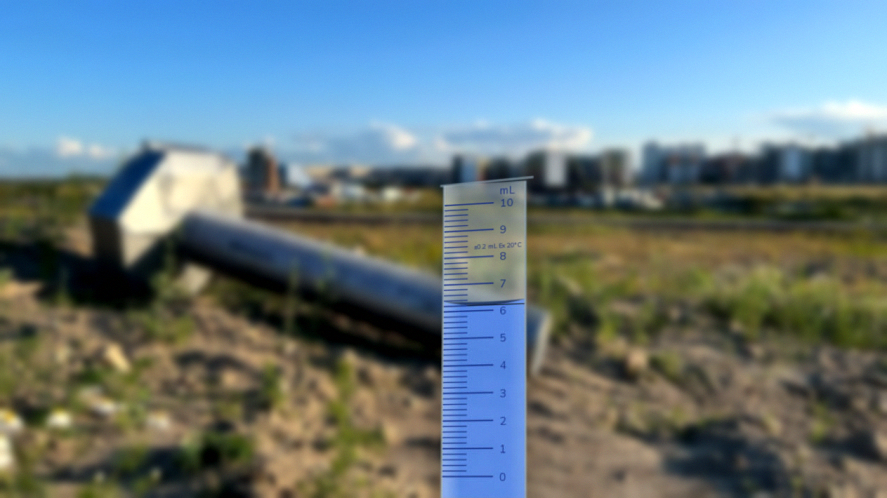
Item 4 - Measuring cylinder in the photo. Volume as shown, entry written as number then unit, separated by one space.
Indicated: 6.2 mL
